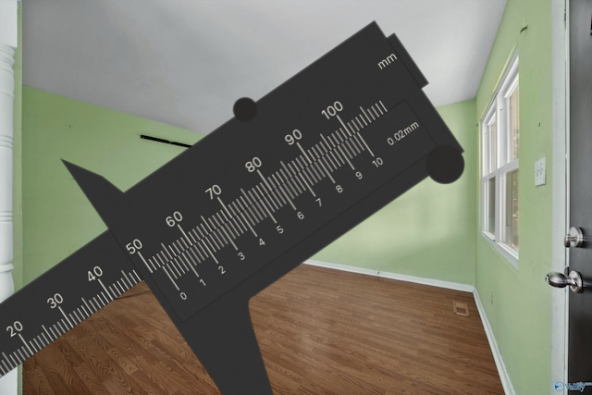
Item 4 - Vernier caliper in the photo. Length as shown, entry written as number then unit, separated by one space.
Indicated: 52.5 mm
